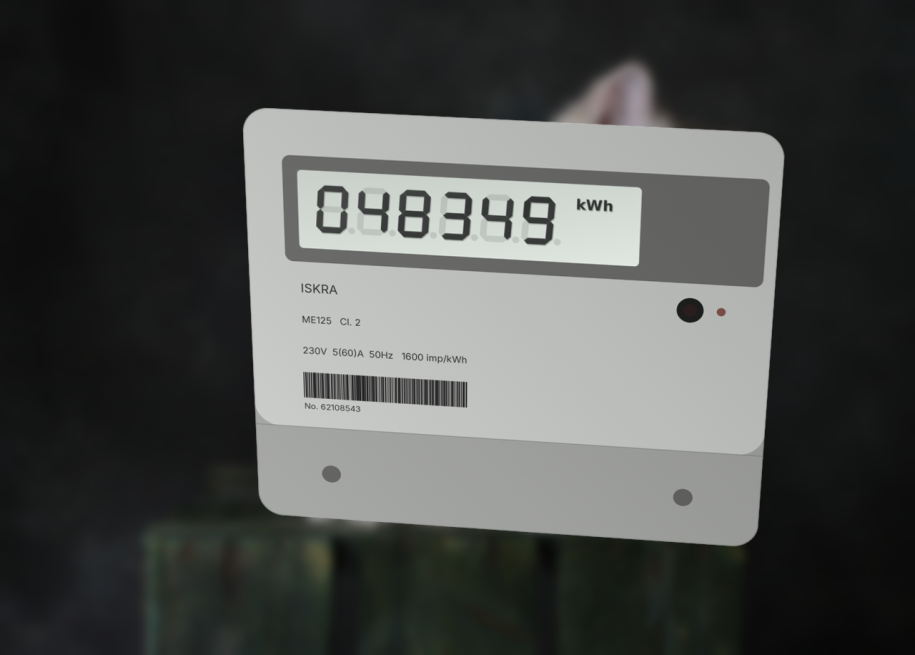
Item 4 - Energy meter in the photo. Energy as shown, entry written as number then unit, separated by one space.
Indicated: 48349 kWh
